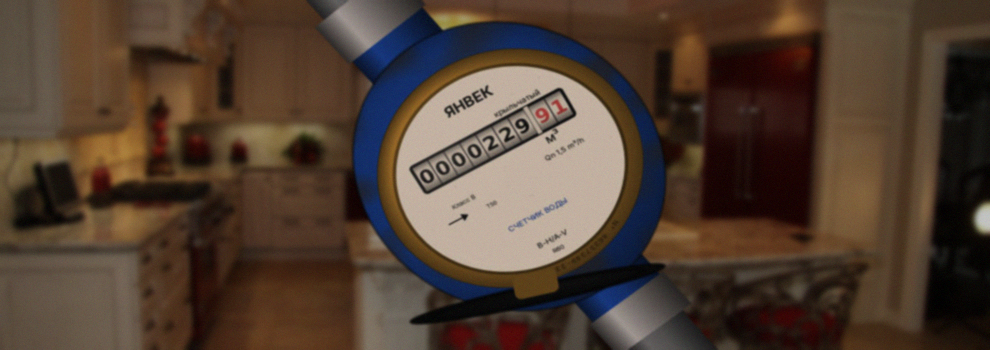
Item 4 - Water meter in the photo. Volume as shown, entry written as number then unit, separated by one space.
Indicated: 229.91 m³
